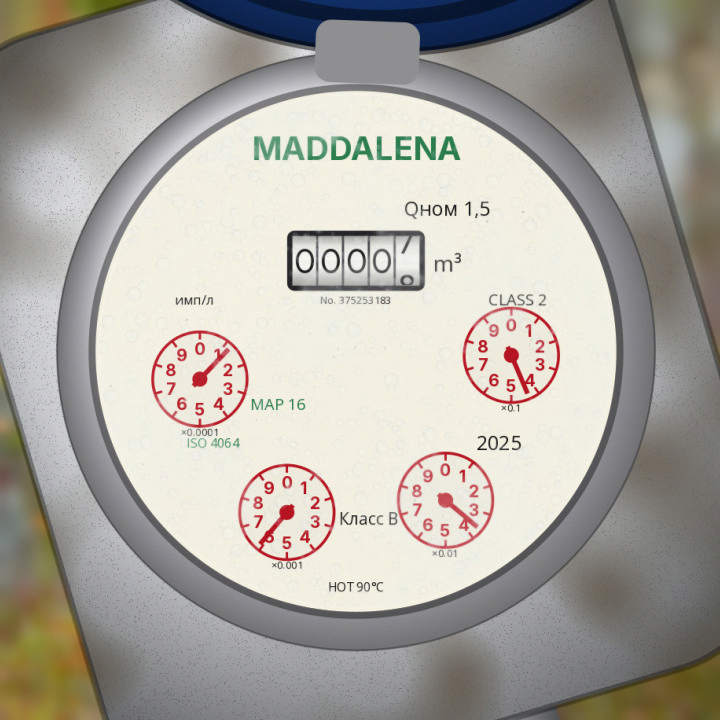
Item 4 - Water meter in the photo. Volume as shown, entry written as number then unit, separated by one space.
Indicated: 7.4361 m³
